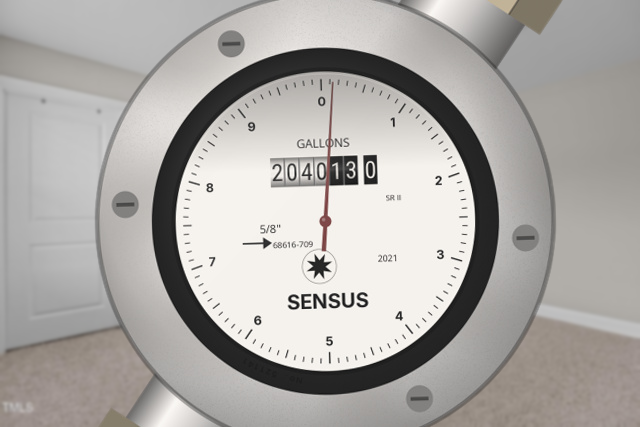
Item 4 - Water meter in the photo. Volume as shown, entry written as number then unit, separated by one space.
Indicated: 2040130.1 gal
